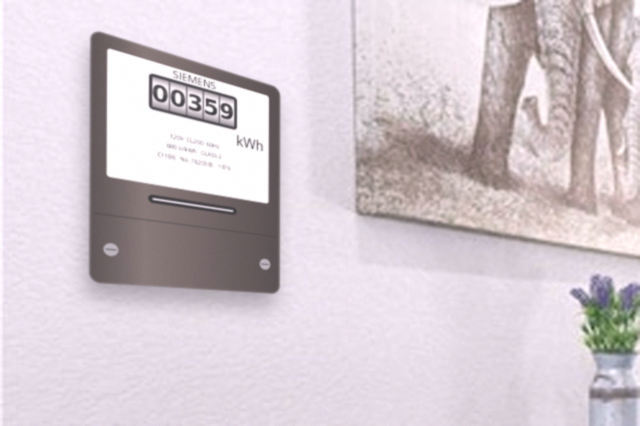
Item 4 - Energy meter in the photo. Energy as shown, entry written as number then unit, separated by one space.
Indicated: 359 kWh
